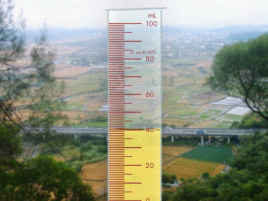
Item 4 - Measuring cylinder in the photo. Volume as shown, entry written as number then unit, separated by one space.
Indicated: 40 mL
